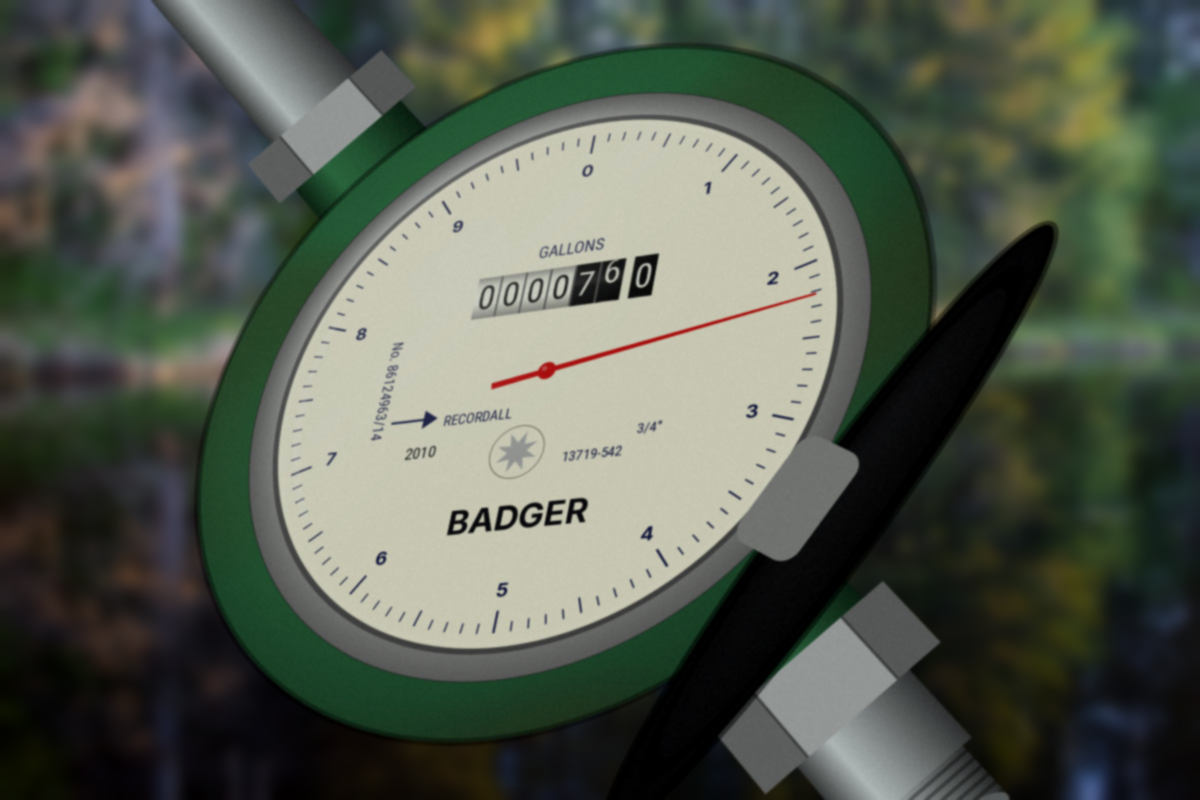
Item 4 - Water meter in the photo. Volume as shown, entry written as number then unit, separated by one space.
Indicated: 762.2 gal
